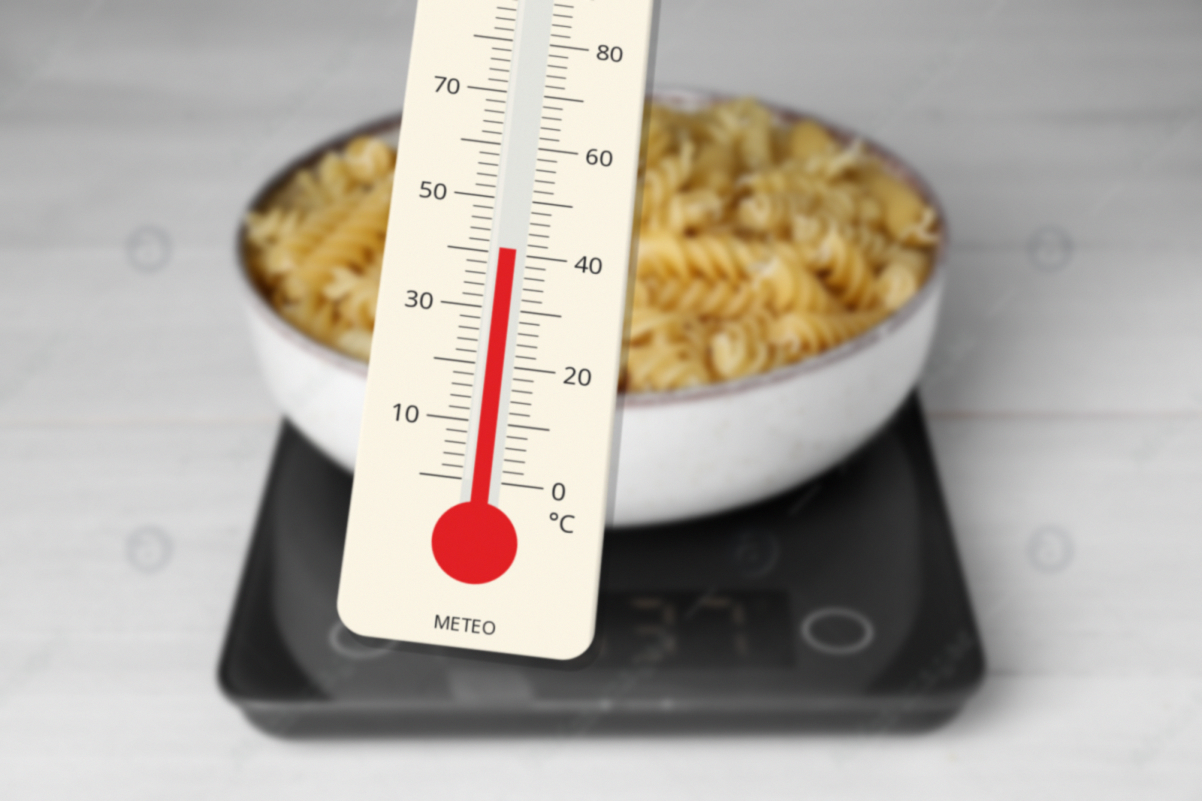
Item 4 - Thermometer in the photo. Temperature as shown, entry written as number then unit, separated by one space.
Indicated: 41 °C
